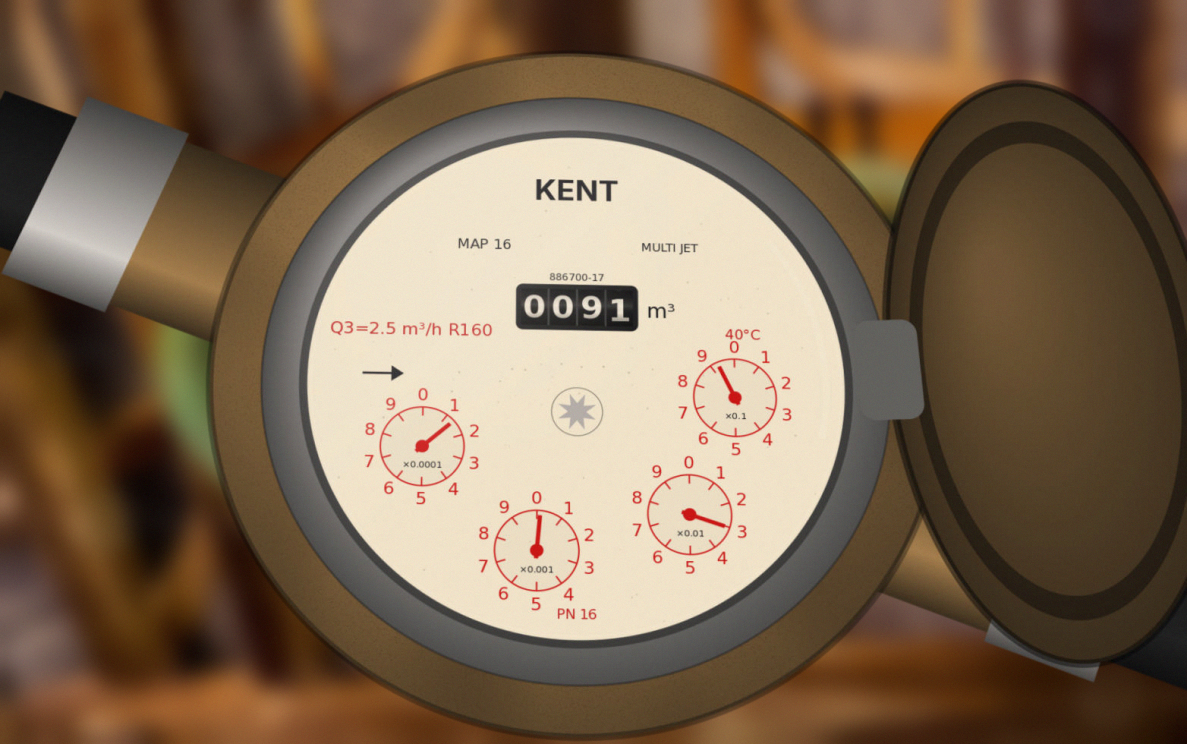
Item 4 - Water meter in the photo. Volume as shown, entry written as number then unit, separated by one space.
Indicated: 90.9301 m³
